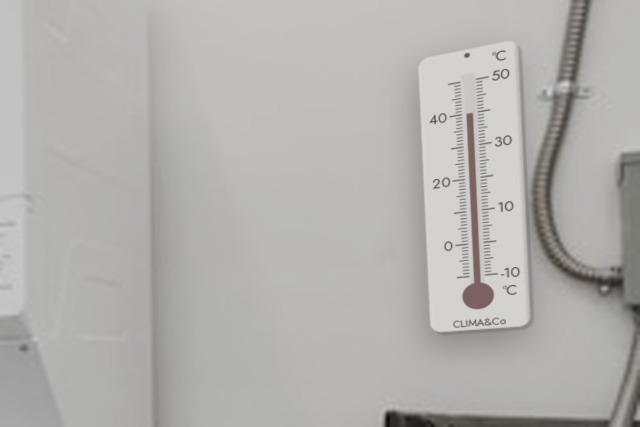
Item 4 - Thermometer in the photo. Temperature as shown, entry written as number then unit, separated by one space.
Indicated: 40 °C
